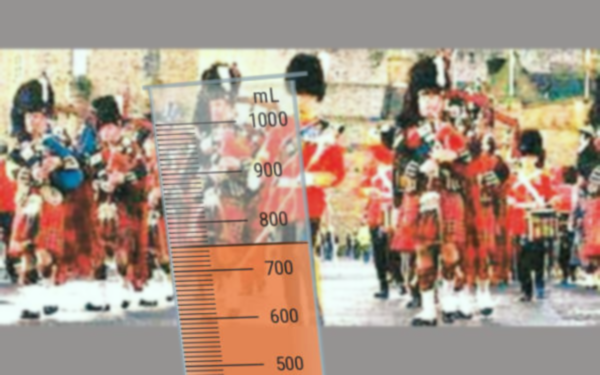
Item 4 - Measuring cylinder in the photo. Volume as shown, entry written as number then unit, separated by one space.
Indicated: 750 mL
